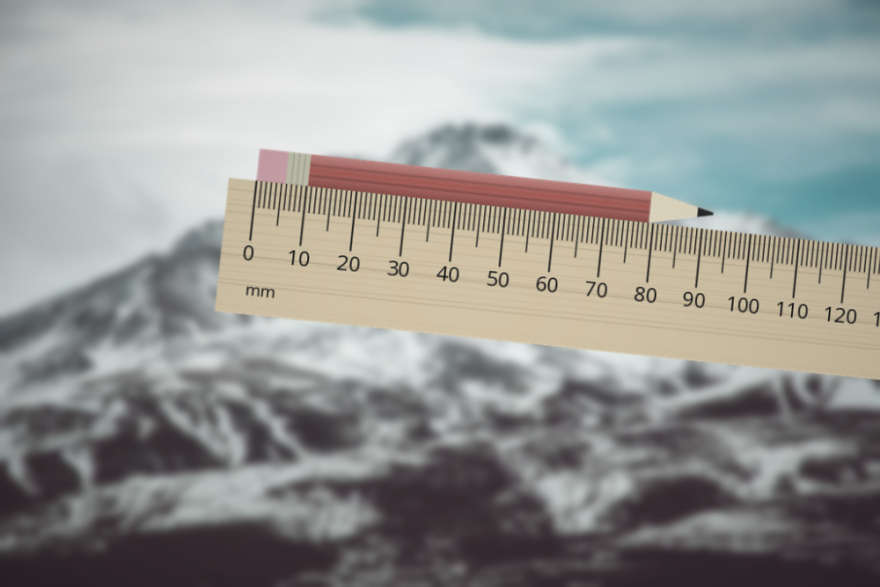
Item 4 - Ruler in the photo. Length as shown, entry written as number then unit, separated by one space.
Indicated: 92 mm
